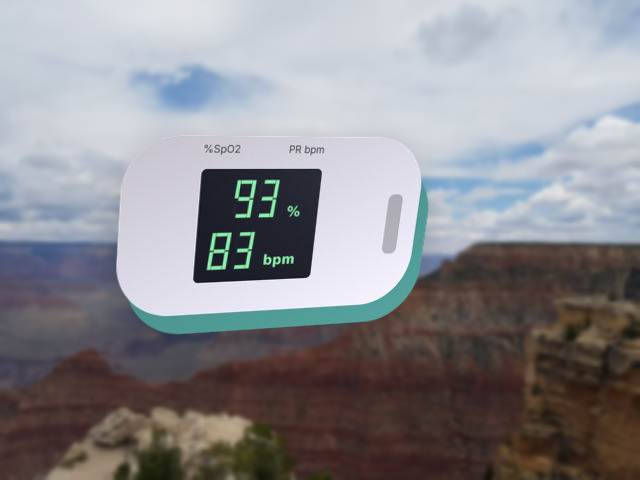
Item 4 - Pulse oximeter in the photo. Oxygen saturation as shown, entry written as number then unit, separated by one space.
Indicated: 93 %
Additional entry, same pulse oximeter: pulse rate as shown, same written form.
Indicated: 83 bpm
